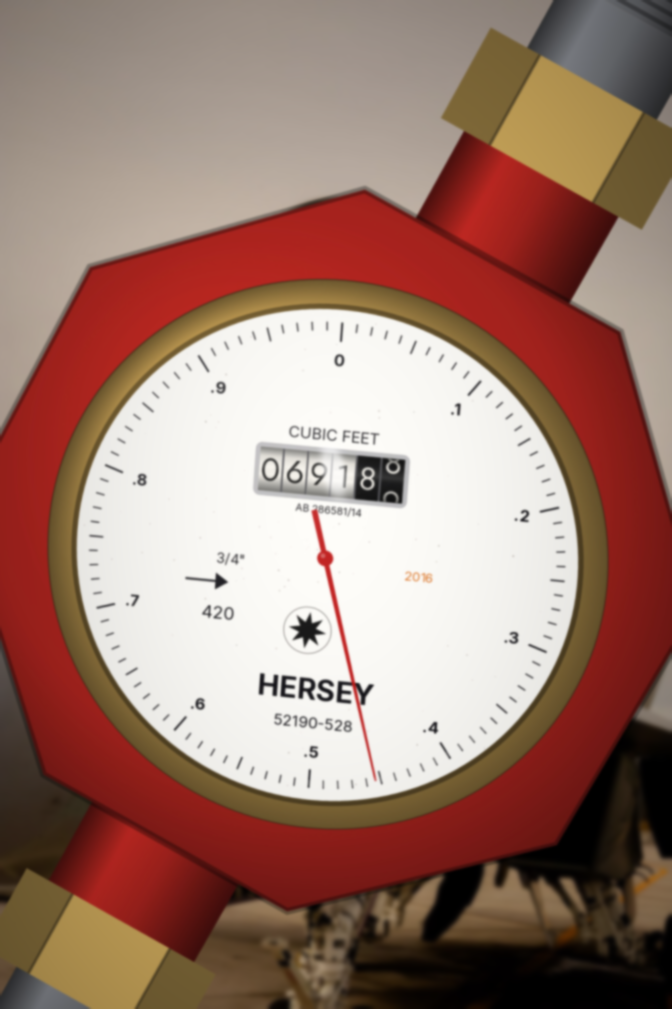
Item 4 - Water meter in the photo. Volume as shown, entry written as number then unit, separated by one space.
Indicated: 69188.45 ft³
